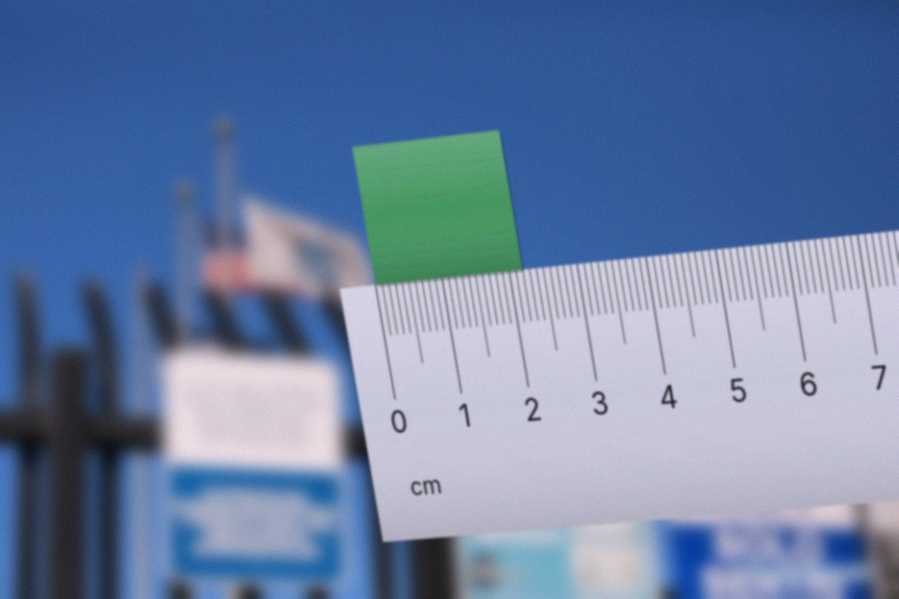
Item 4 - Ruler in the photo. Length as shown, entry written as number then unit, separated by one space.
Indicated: 2.2 cm
